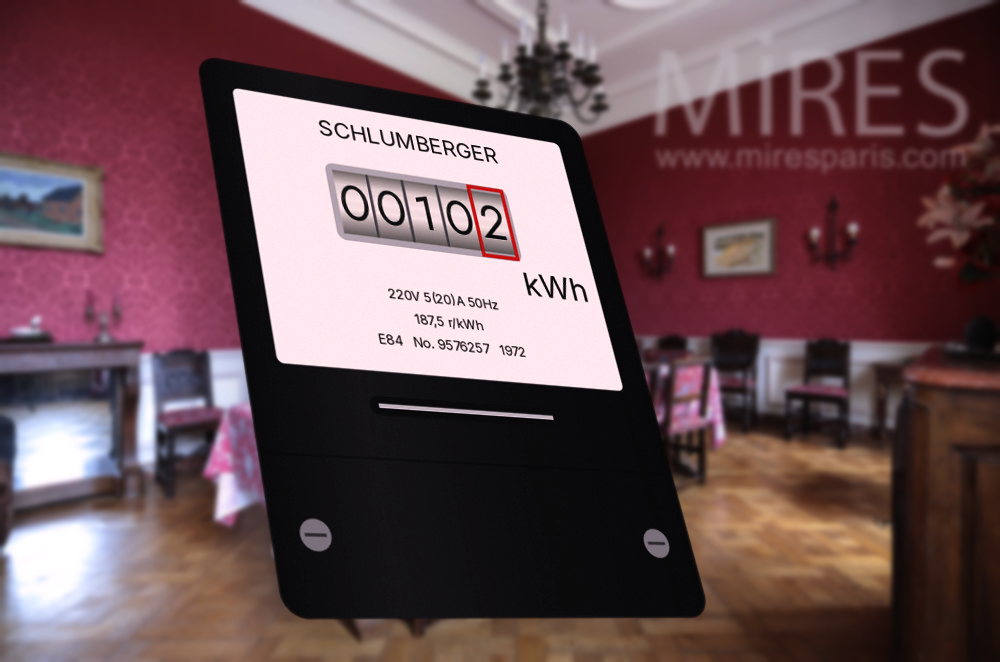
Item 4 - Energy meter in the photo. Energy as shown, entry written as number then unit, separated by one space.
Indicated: 10.2 kWh
